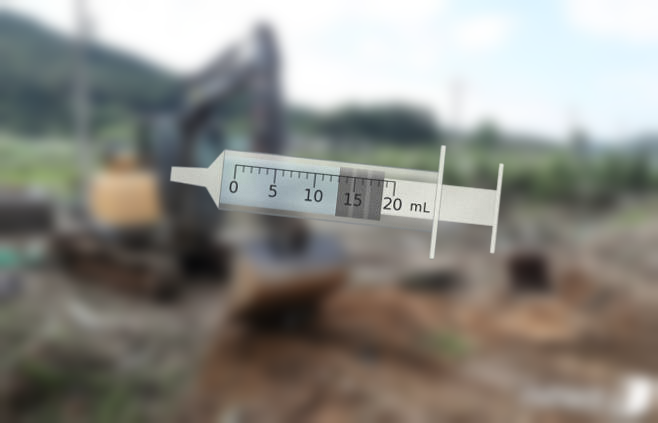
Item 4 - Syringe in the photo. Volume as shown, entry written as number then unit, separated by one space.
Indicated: 13 mL
